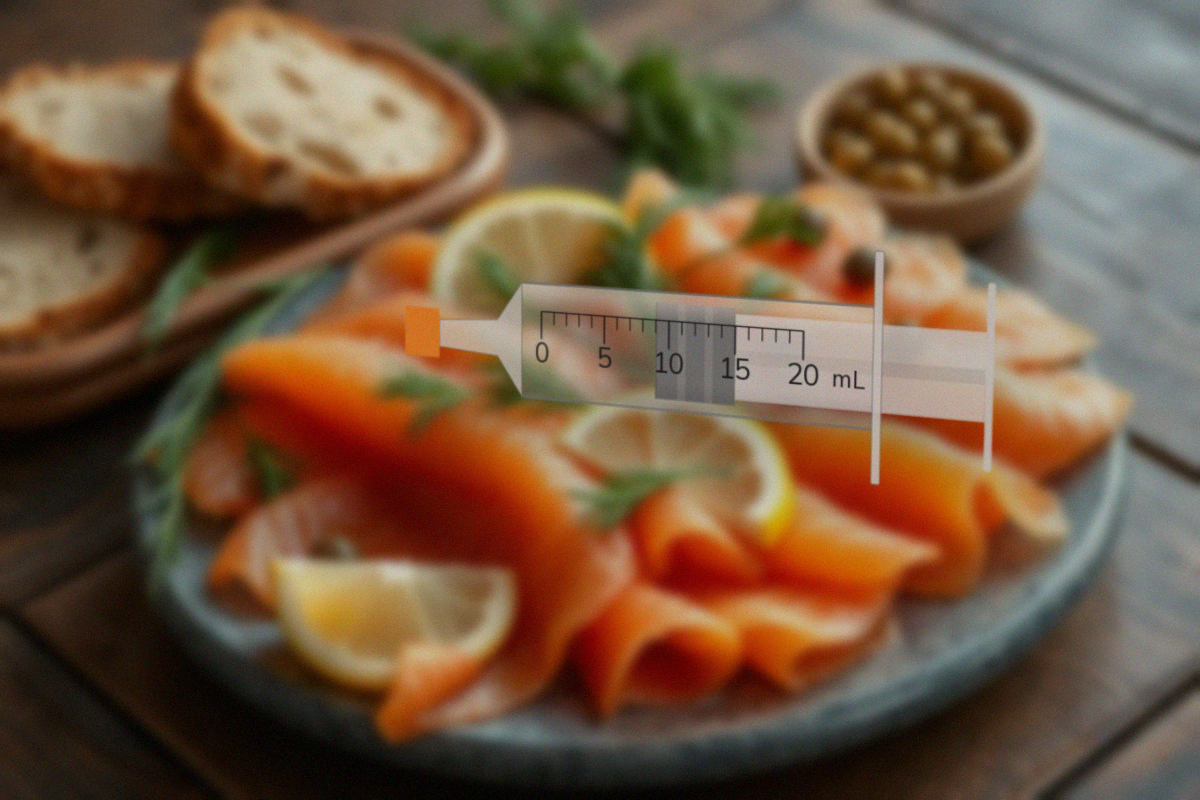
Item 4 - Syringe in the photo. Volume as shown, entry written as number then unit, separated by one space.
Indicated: 9 mL
